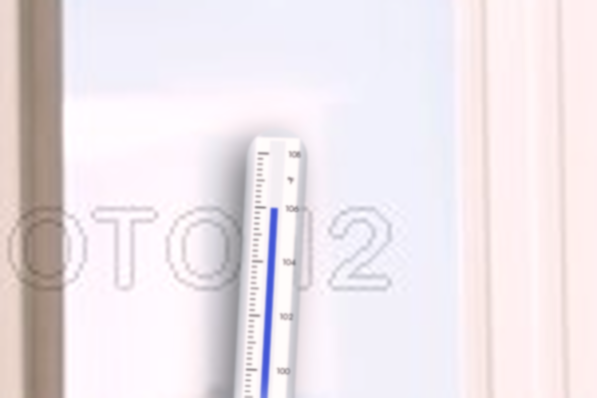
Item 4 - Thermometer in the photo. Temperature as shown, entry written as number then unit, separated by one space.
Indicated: 106 °F
